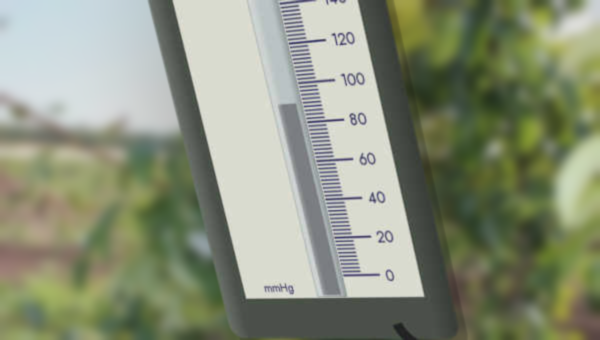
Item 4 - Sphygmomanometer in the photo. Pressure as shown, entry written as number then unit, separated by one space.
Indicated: 90 mmHg
